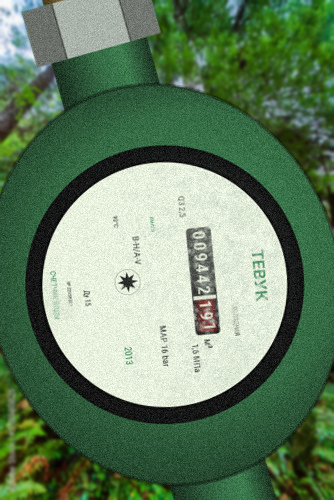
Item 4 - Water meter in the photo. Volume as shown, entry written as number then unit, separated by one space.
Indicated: 9442.191 m³
